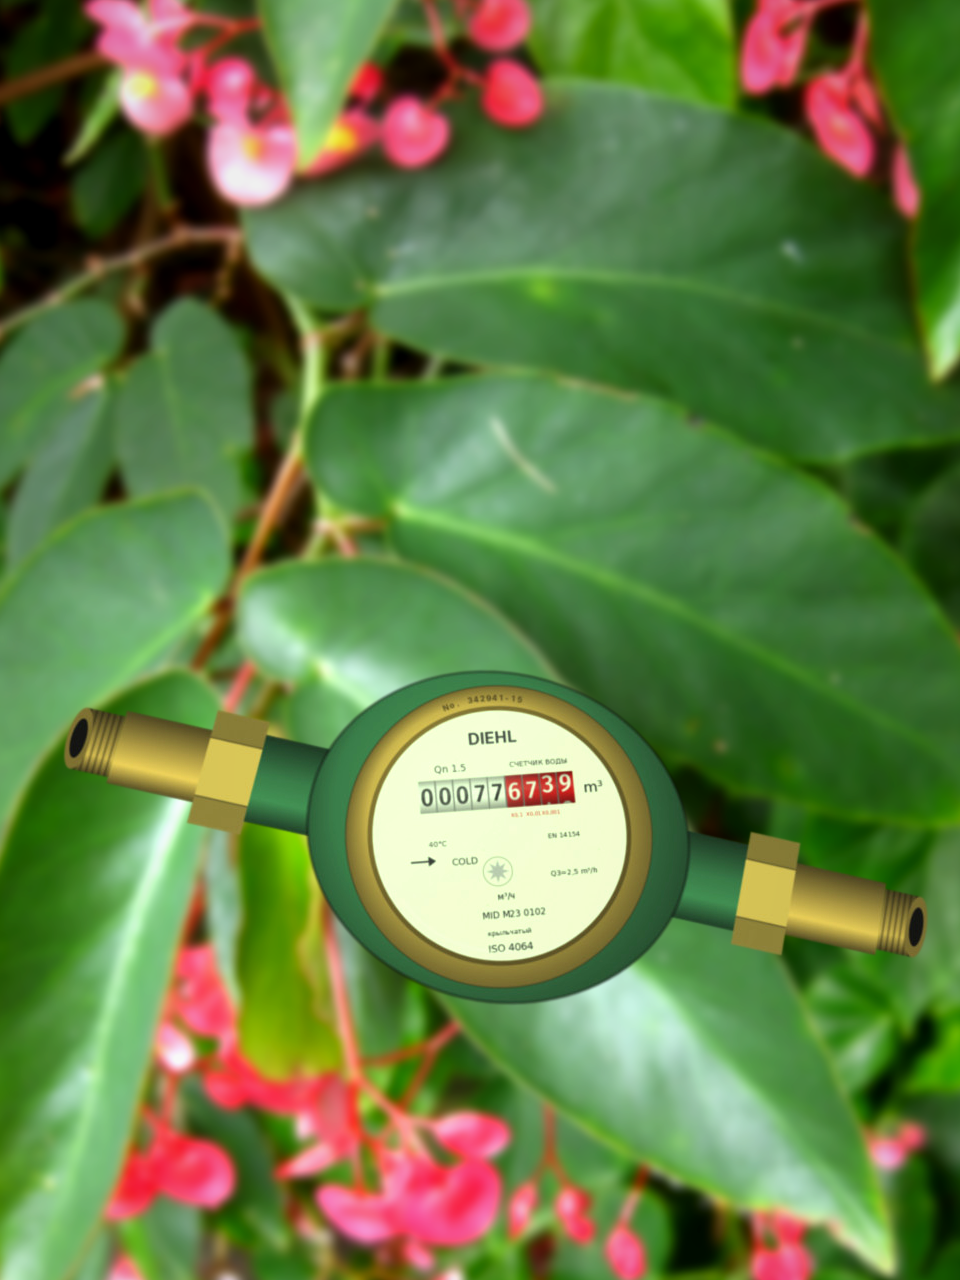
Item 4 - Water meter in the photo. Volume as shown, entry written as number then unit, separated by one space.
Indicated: 77.6739 m³
